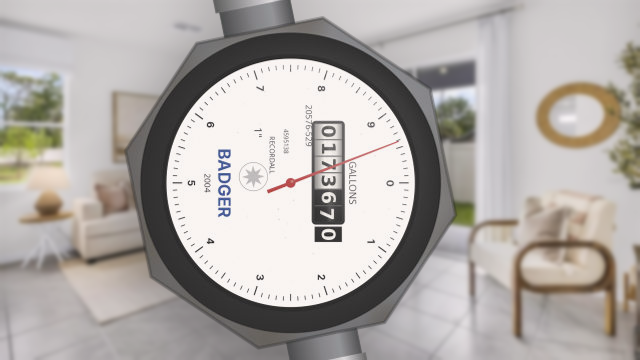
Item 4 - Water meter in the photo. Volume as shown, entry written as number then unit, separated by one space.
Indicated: 173669.4 gal
